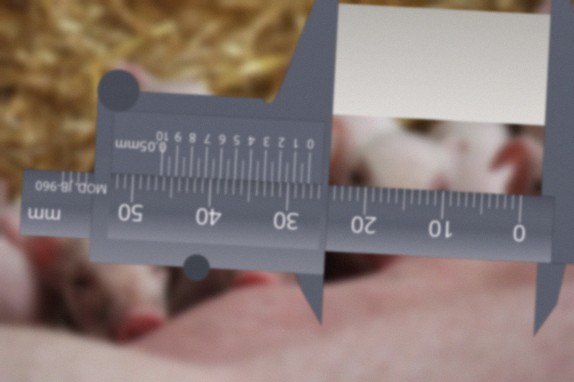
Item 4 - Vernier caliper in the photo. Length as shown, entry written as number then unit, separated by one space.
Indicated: 27.4 mm
